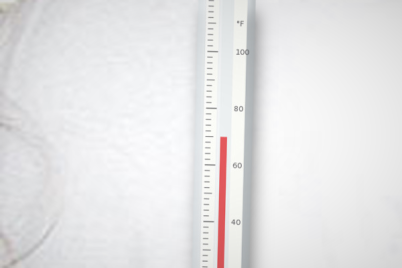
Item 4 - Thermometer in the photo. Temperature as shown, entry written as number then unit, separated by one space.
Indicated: 70 °F
